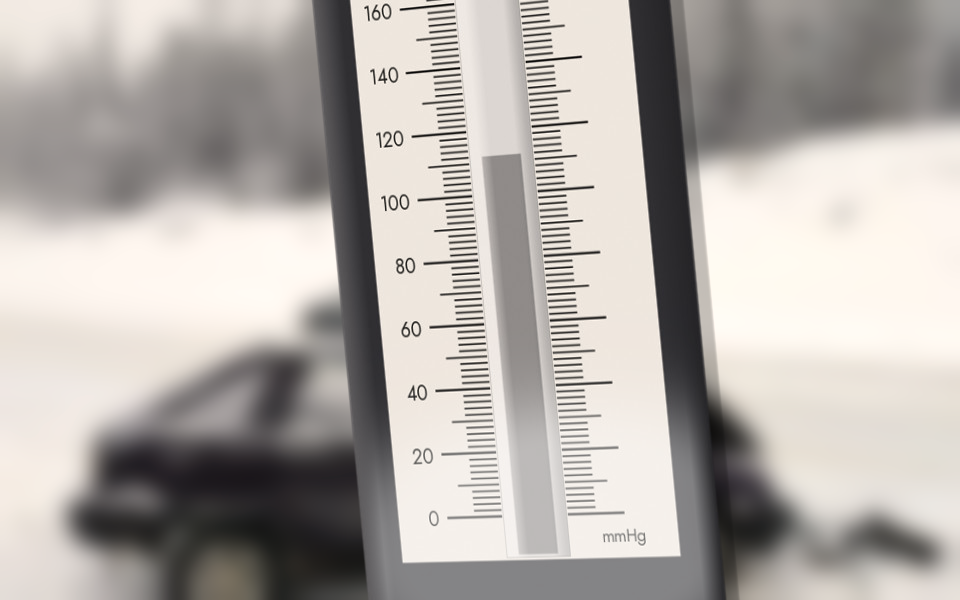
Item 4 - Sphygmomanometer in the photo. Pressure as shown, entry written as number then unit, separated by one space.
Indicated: 112 mmHg
